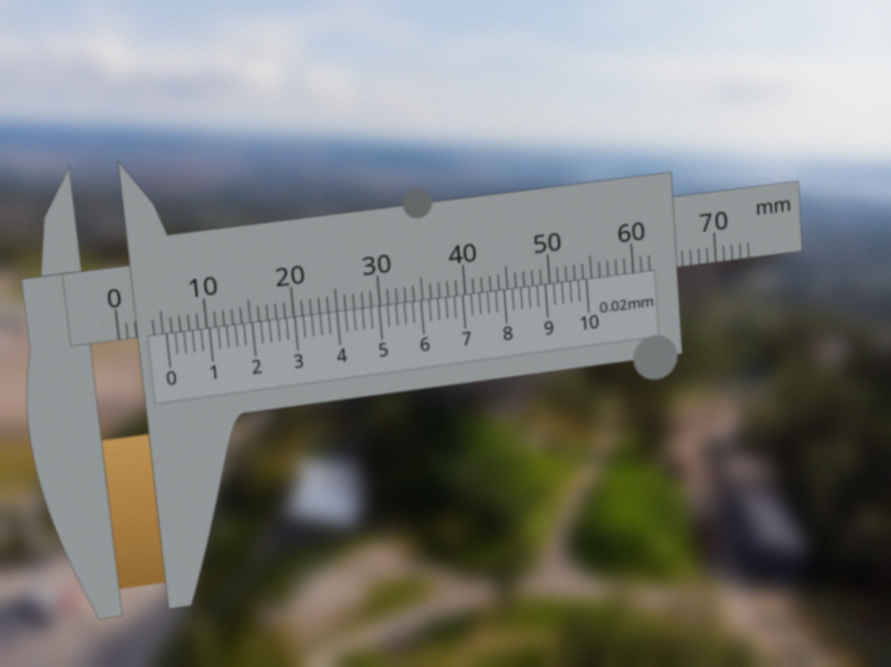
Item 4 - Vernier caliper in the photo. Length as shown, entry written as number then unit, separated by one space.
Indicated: 5.4 mm
